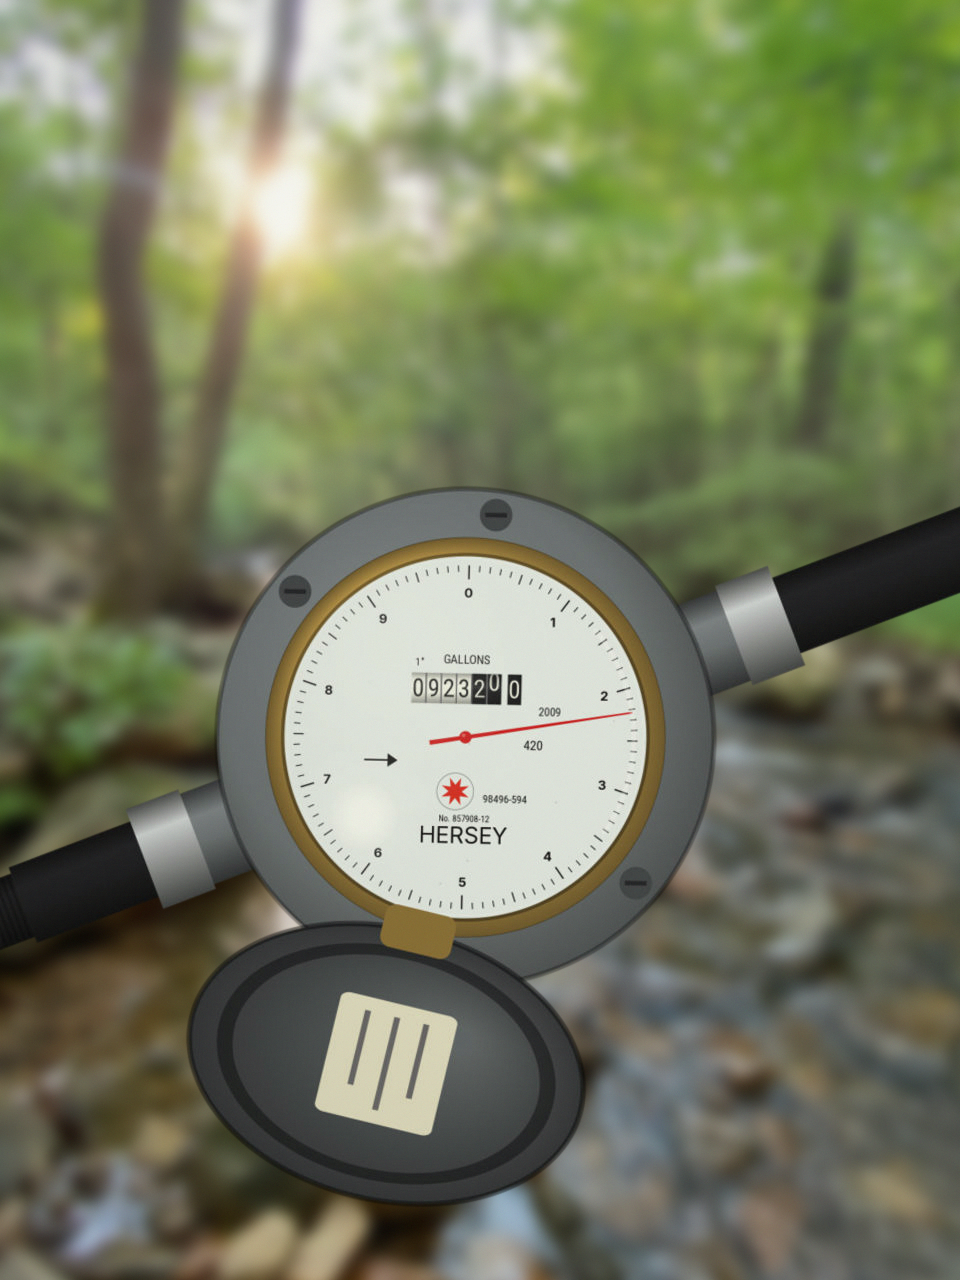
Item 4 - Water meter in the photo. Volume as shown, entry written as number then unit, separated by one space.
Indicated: 923202.2 gal
